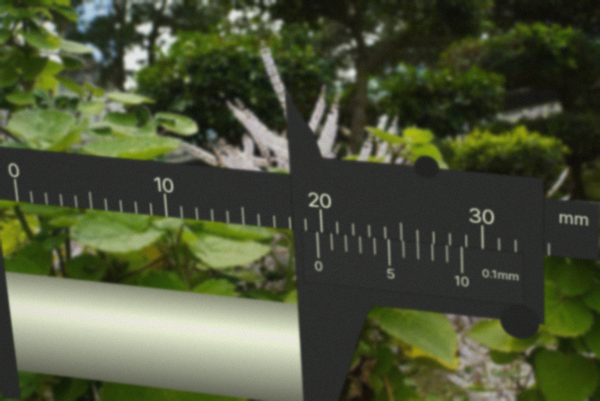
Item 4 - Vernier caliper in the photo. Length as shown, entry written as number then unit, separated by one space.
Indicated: 19.7 mm
